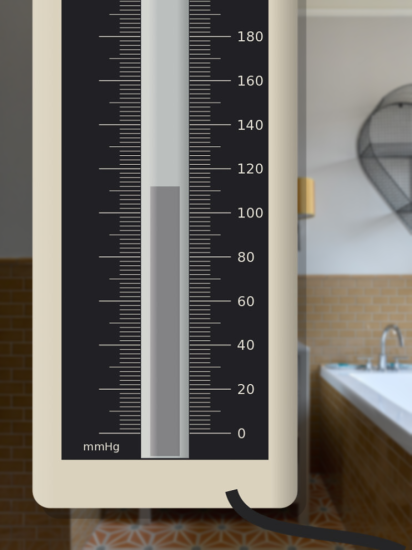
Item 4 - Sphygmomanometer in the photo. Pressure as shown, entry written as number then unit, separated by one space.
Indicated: 112 mmHg
